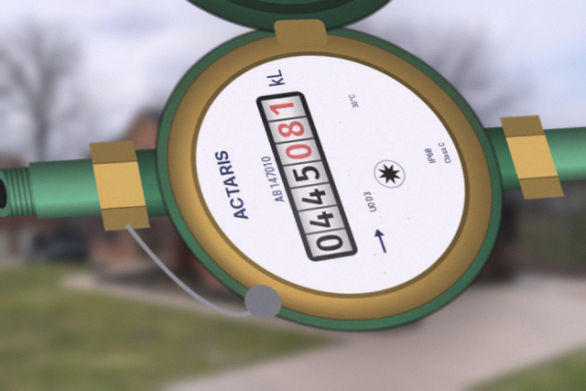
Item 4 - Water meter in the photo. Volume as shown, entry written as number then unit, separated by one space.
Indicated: 445.081 kL
